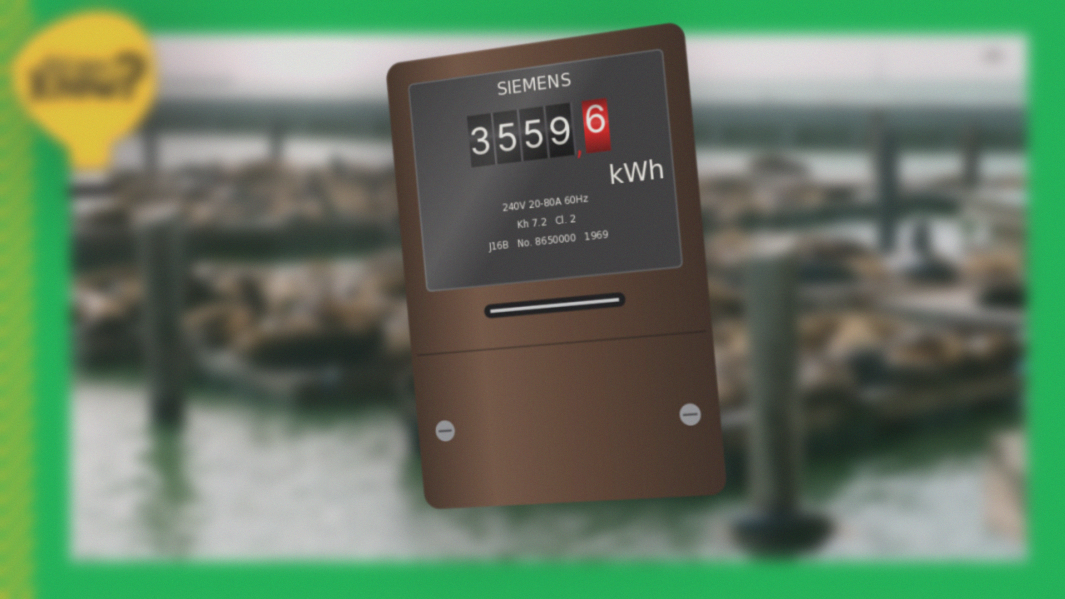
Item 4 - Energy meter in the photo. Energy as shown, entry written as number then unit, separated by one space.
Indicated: 3559.6 kWh
